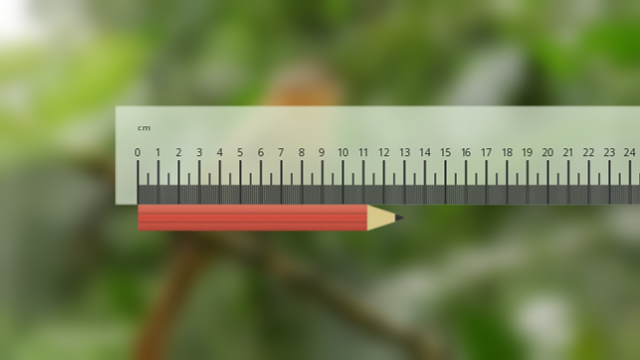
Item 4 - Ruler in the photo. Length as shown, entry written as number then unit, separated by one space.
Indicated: 13 cm
